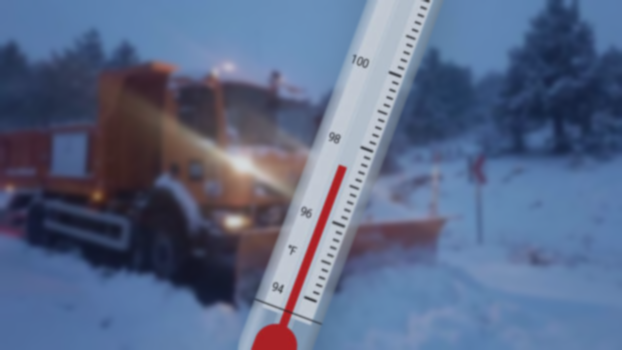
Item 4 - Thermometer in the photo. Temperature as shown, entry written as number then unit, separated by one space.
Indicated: 97.4 °F
